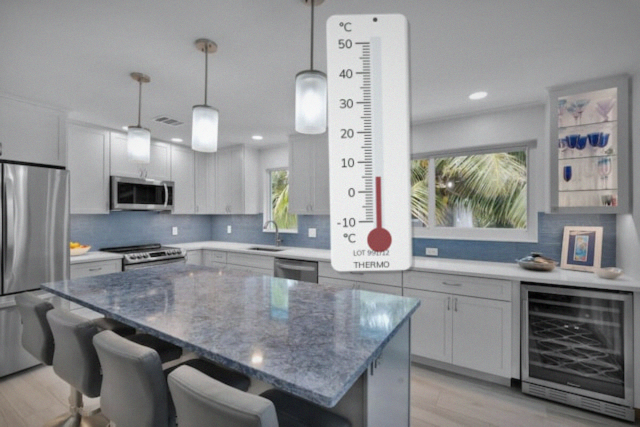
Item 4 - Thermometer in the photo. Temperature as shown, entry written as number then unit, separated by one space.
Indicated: 5 °C
